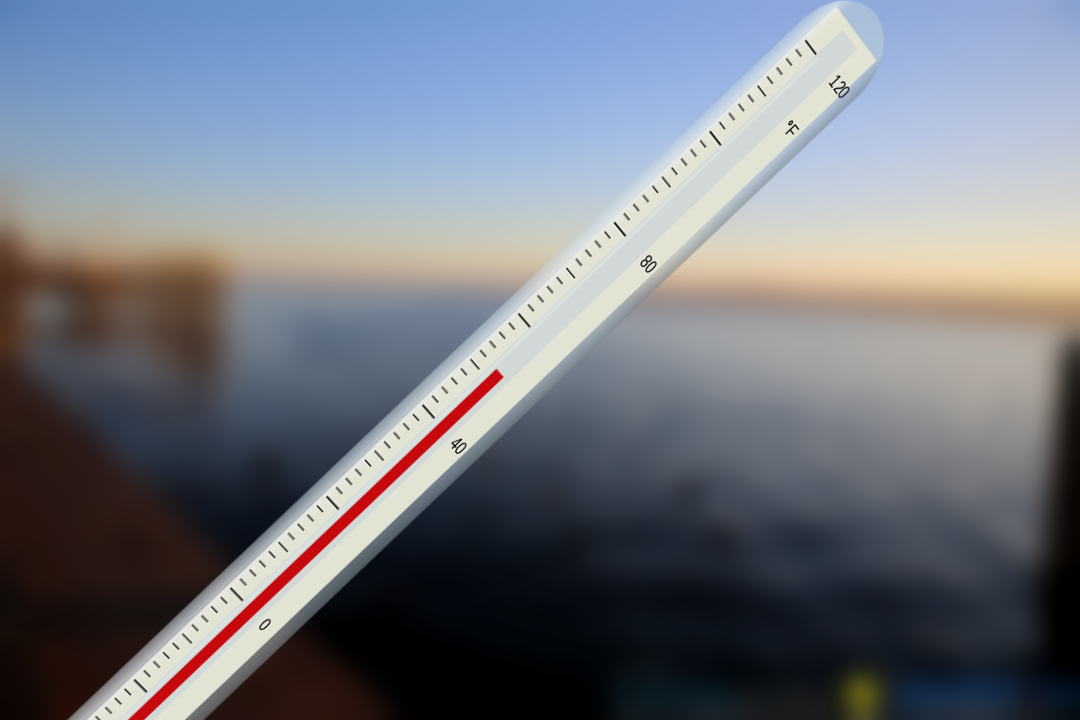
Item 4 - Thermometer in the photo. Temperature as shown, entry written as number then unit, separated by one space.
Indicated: 52 °F
